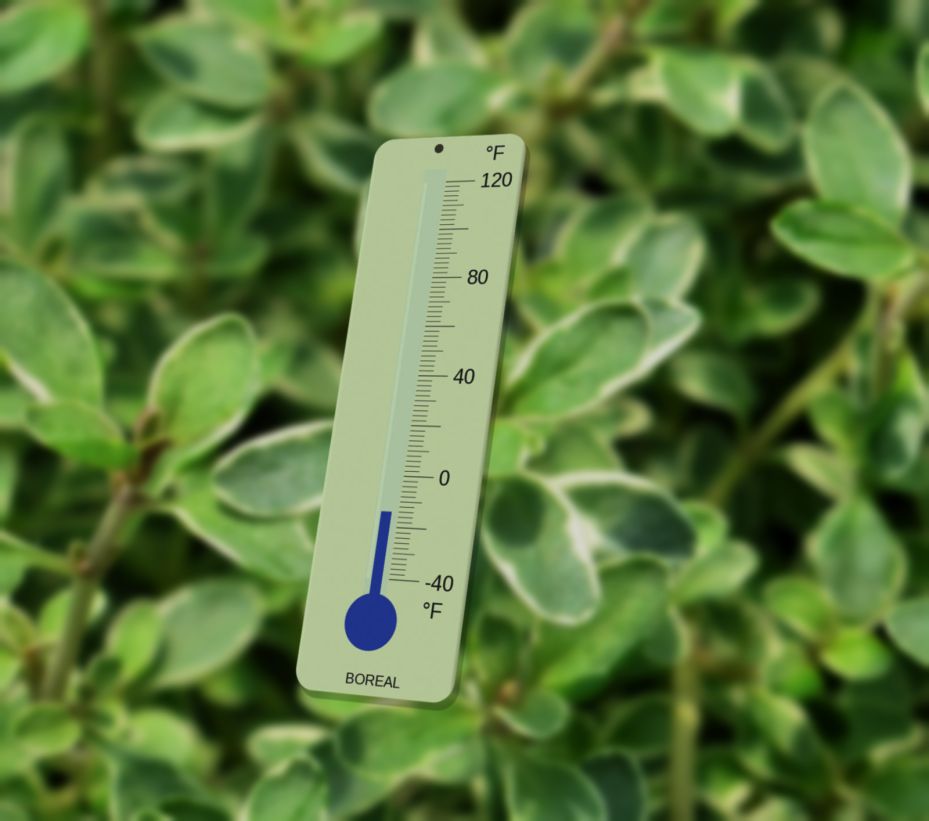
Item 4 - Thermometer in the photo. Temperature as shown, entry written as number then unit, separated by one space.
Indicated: -14 °F
